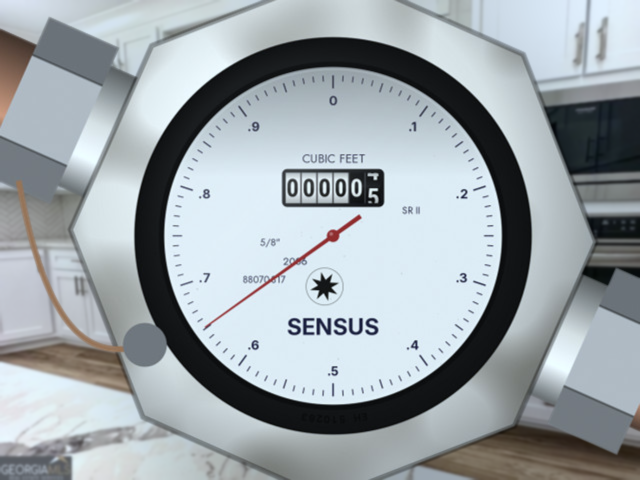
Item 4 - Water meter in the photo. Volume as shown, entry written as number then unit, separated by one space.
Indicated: 4.65 ft³
